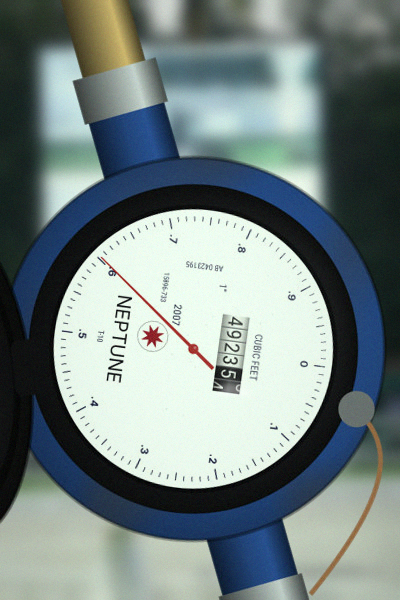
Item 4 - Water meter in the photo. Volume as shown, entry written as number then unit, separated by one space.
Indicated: 492353.60 ft³
